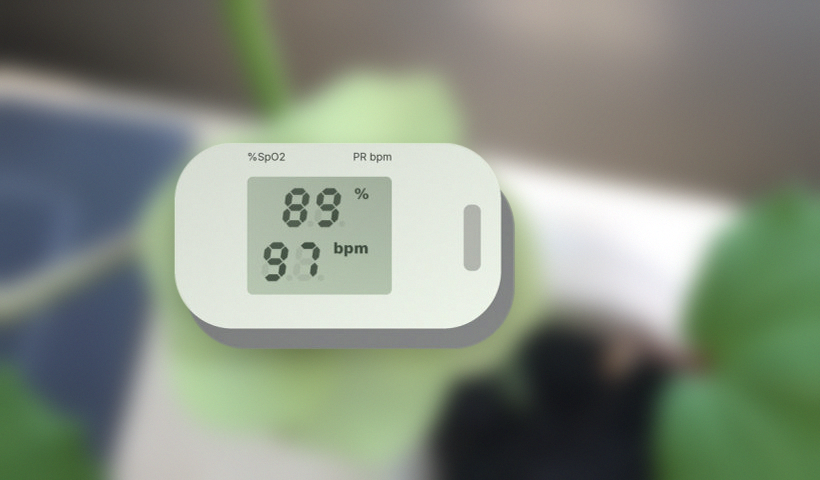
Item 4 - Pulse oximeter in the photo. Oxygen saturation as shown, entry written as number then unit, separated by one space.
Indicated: 89 %
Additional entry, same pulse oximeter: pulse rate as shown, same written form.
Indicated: 97 bpm
